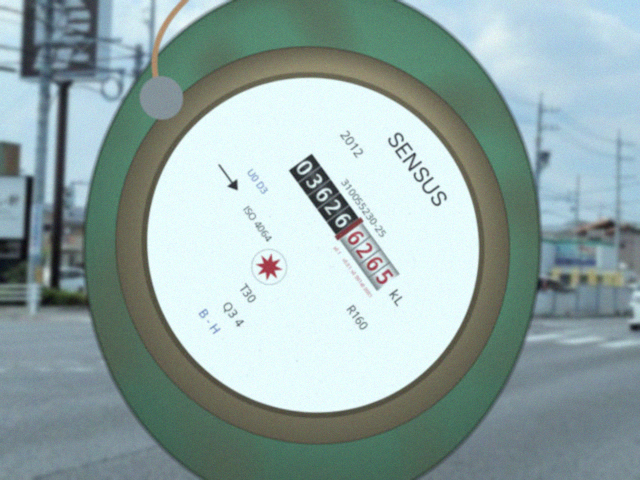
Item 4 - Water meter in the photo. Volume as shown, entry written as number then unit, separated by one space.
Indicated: 3626.6265 kL
